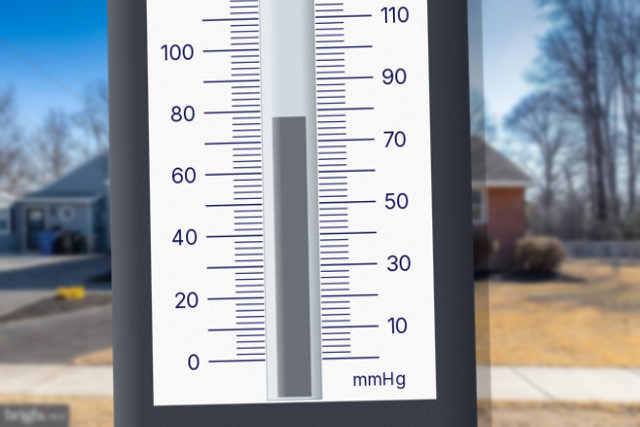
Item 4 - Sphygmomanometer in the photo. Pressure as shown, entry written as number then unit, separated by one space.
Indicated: 78 mmHg
